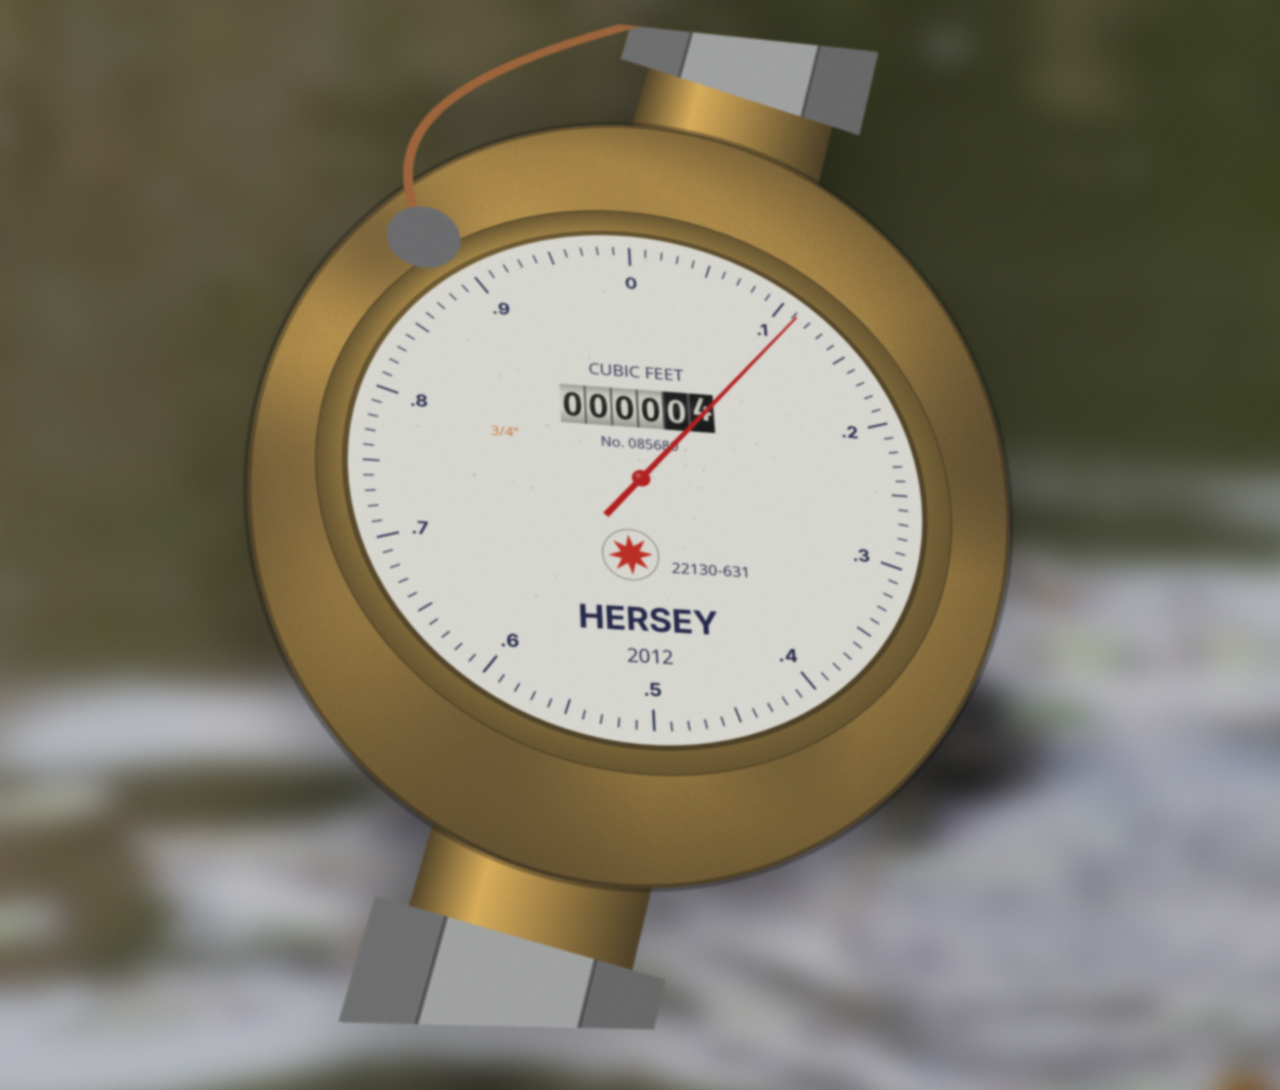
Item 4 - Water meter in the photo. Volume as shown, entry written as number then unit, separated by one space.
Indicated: 4.11 ft³
